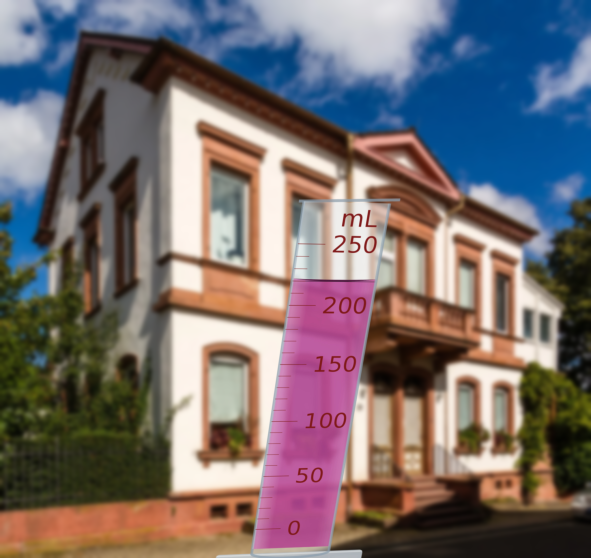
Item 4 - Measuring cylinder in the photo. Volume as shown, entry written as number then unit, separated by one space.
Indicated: 220 mL
